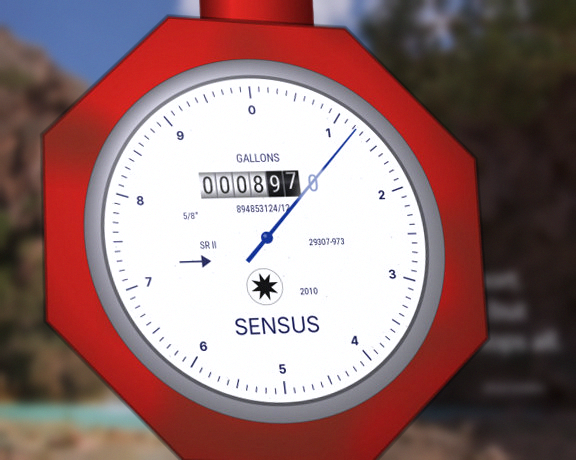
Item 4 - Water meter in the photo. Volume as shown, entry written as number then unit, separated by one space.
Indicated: 8971.2 gal
